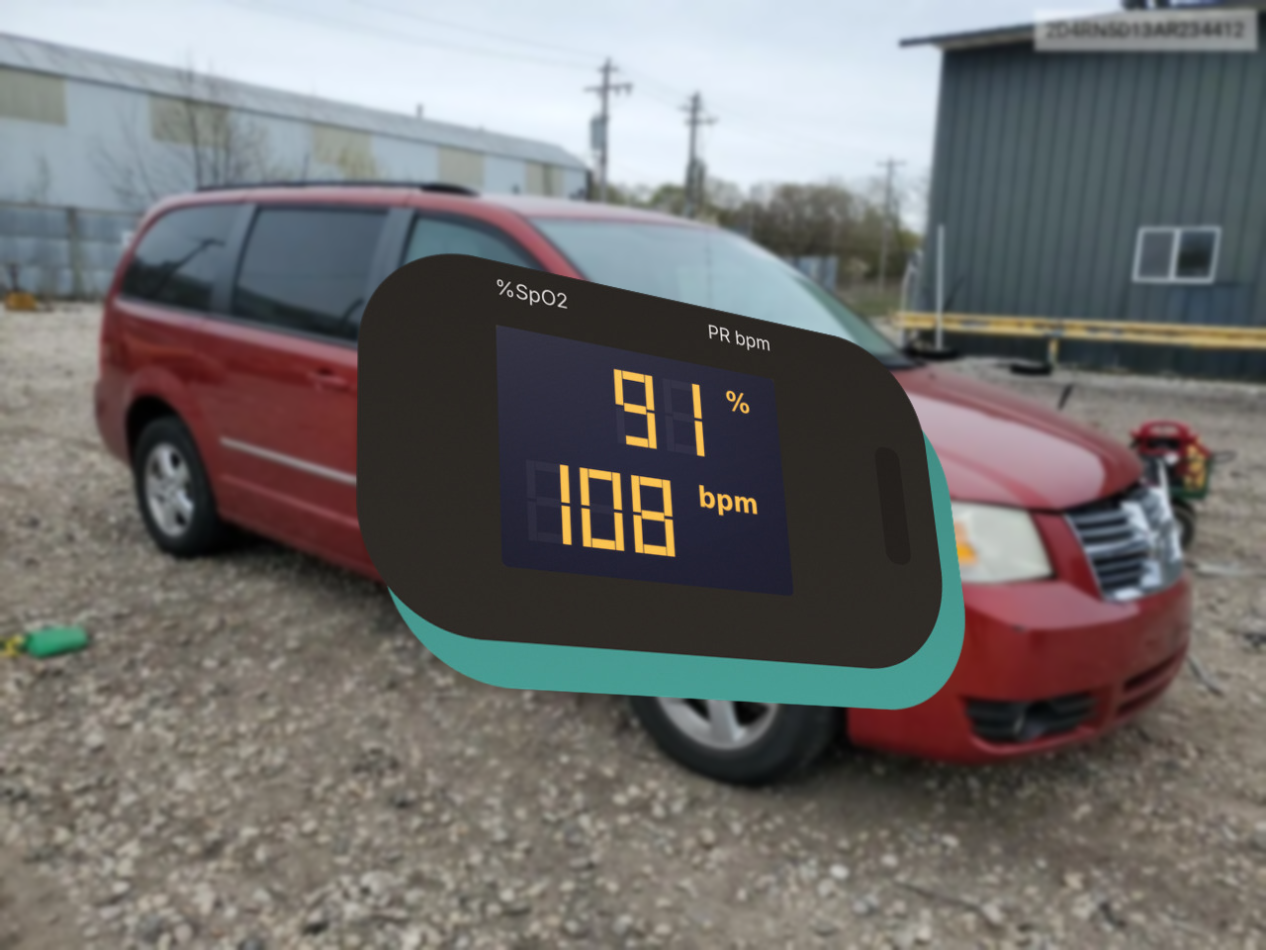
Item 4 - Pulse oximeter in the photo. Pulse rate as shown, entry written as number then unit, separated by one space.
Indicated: 108 bpm
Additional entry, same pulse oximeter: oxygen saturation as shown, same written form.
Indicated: 91 %
